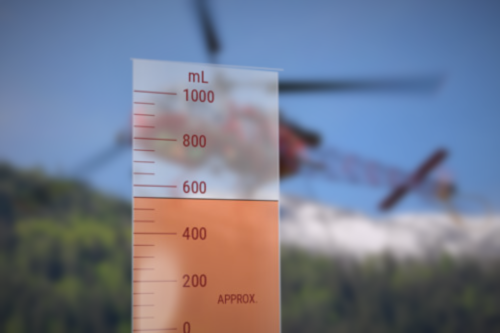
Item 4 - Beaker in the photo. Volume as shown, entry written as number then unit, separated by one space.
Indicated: 550 mL
